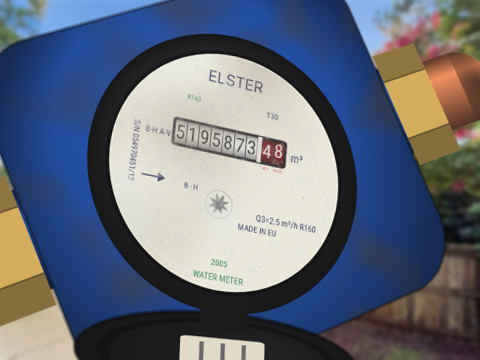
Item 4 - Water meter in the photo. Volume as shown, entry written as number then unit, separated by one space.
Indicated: 5195873.48 m³
